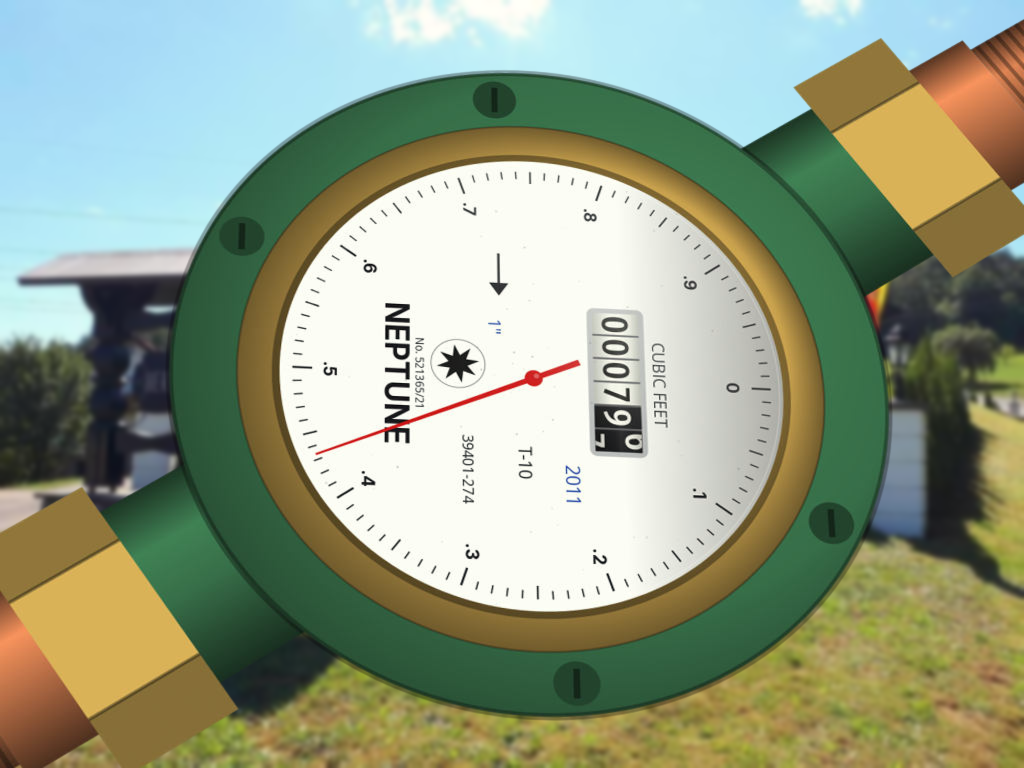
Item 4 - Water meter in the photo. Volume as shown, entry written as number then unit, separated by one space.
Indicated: 796.43 ft³
